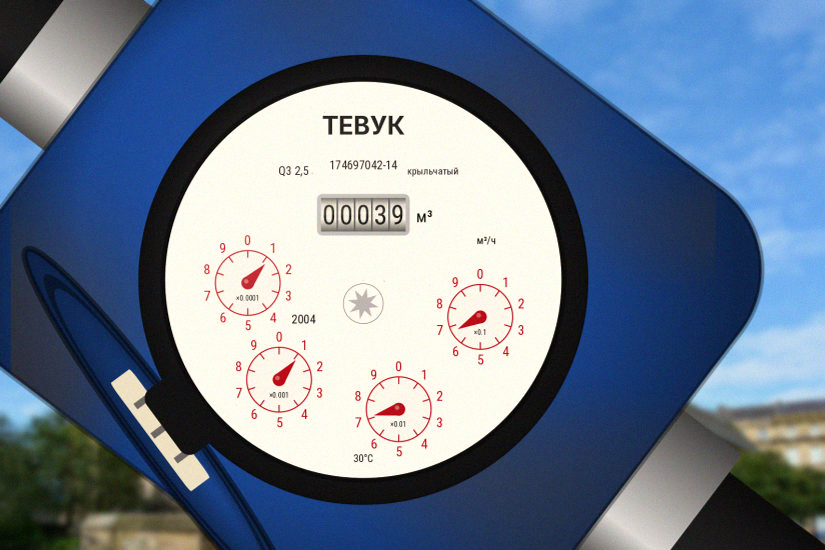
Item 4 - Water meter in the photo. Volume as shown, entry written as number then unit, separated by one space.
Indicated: 39.6711 m³
